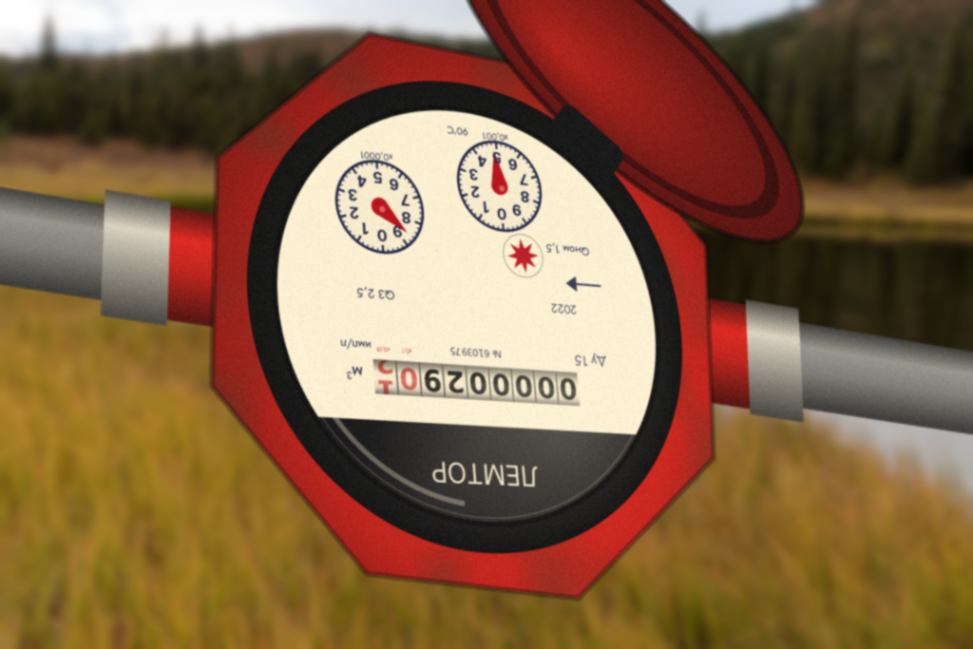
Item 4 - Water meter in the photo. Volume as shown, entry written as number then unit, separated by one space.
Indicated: 29.0148 m³
